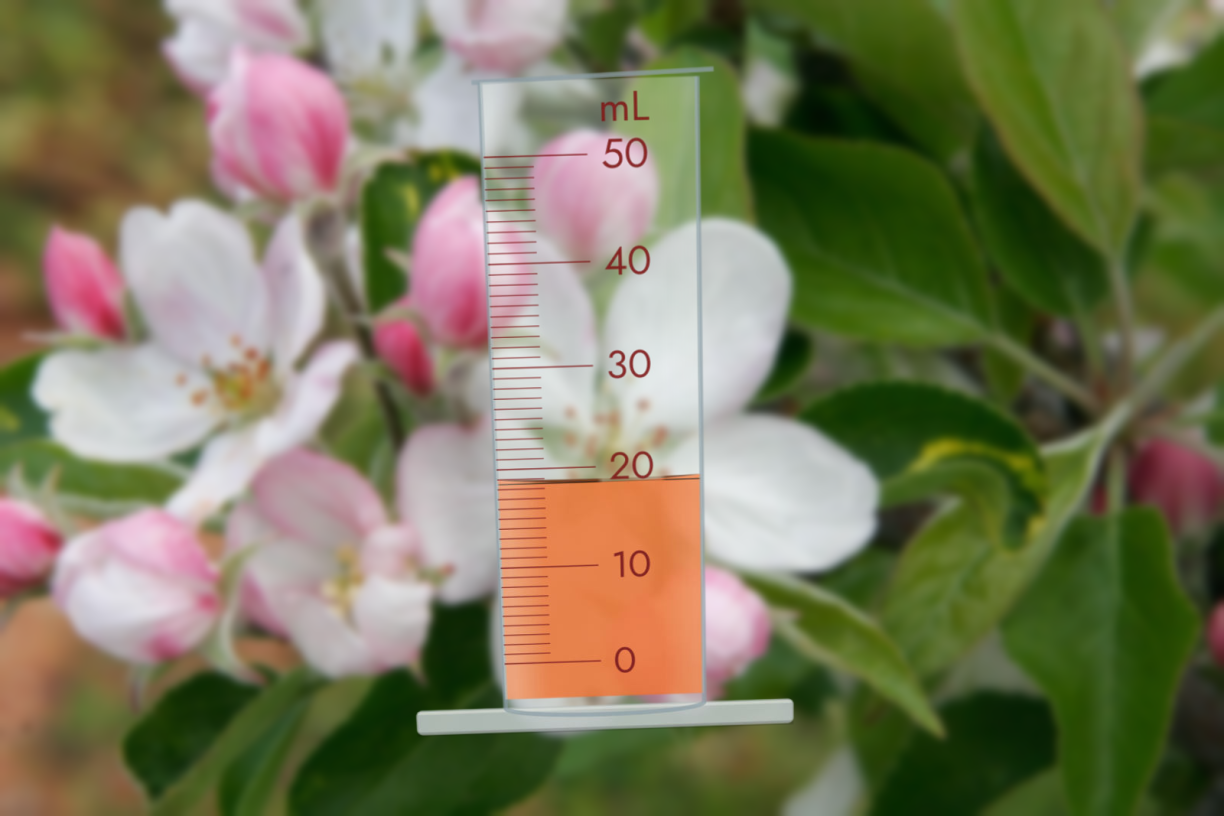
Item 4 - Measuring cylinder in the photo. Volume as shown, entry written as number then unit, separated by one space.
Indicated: 18.5 mL
